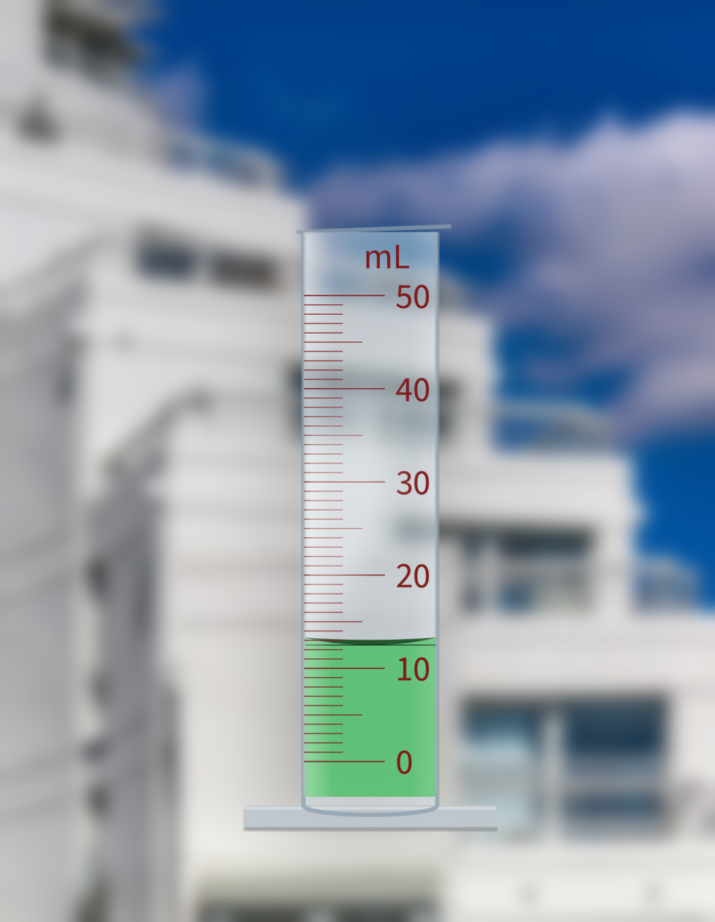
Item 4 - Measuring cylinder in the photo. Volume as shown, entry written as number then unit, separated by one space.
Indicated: 12.5 mL
